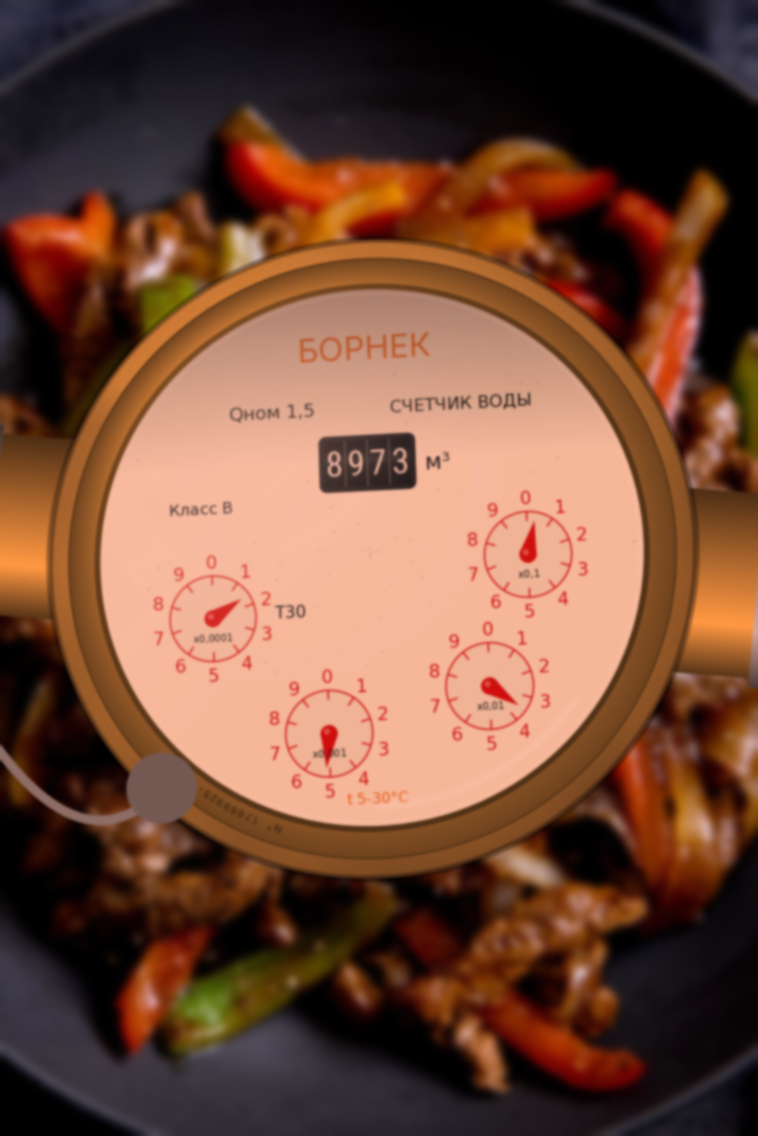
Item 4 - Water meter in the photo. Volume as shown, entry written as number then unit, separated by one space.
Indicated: 8973.0351 m³
